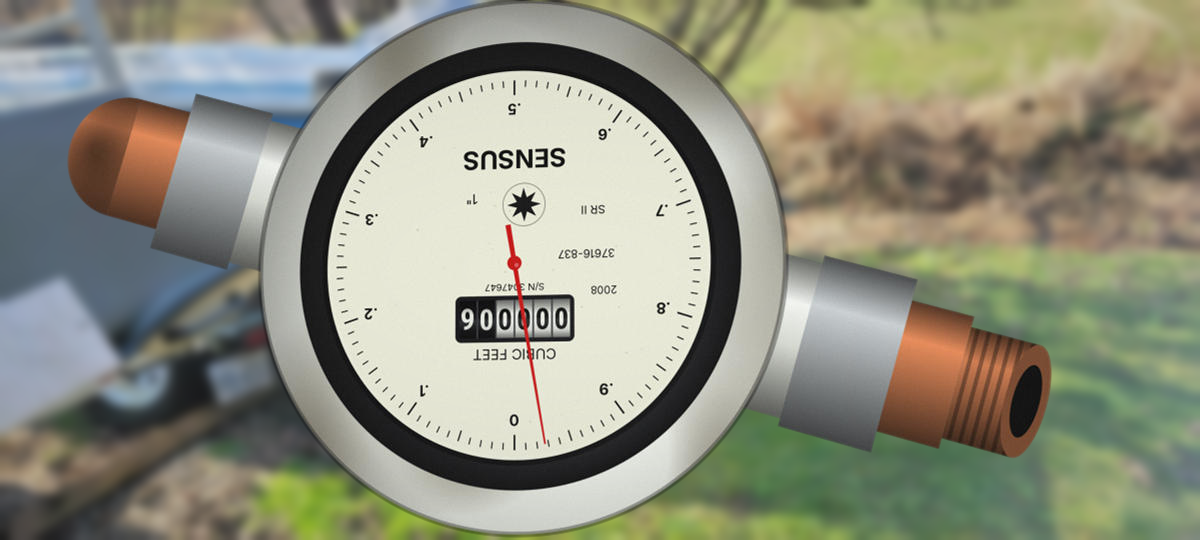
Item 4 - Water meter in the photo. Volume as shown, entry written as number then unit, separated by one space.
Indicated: 5.97 ft³
